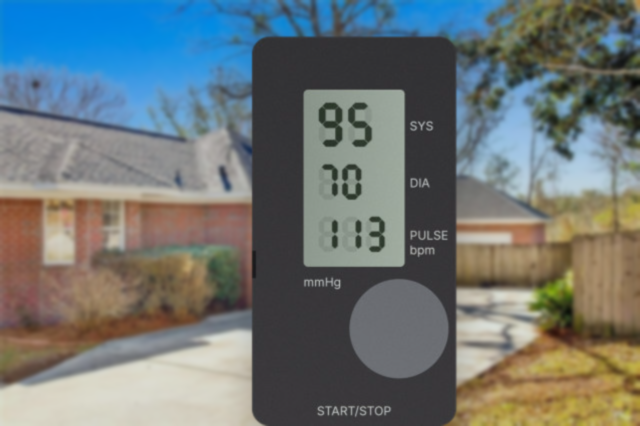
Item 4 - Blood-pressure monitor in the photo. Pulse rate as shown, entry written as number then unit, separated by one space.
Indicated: 113 bpm
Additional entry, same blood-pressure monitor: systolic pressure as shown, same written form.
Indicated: 95 mmHg
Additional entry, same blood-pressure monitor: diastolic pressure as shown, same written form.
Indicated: 70 mmHg
